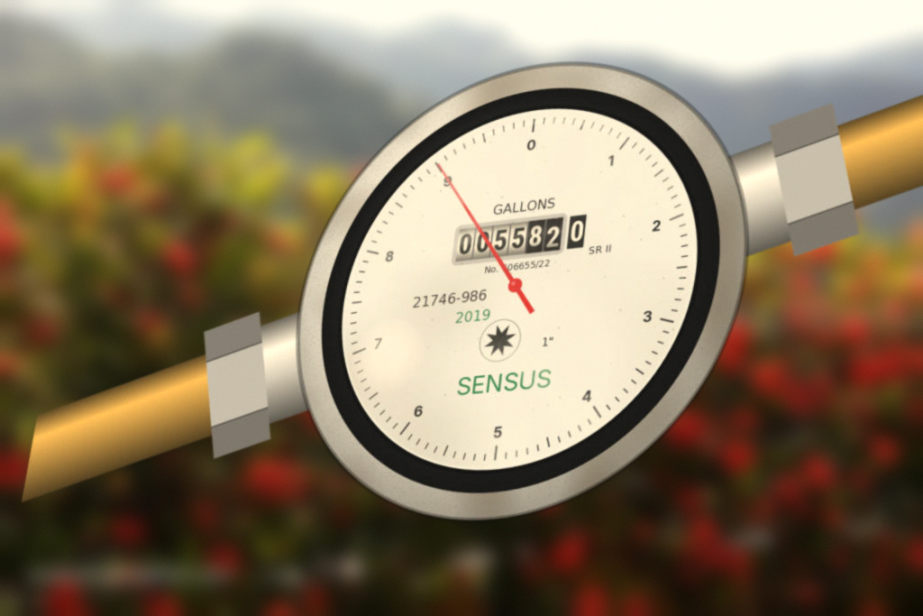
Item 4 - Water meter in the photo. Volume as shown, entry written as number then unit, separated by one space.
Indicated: 55819.0 gal
